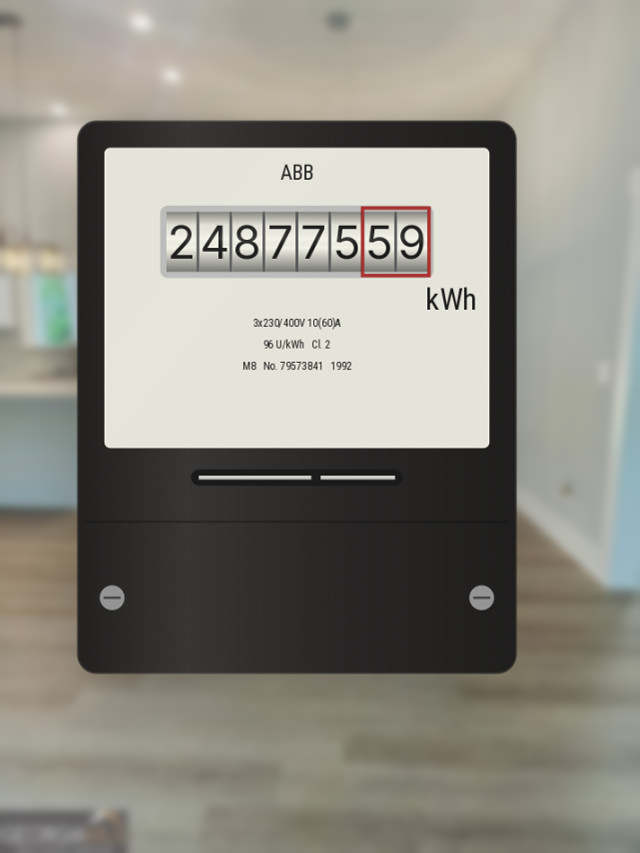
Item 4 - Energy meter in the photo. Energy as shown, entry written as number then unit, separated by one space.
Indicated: 248775.59 kWh
